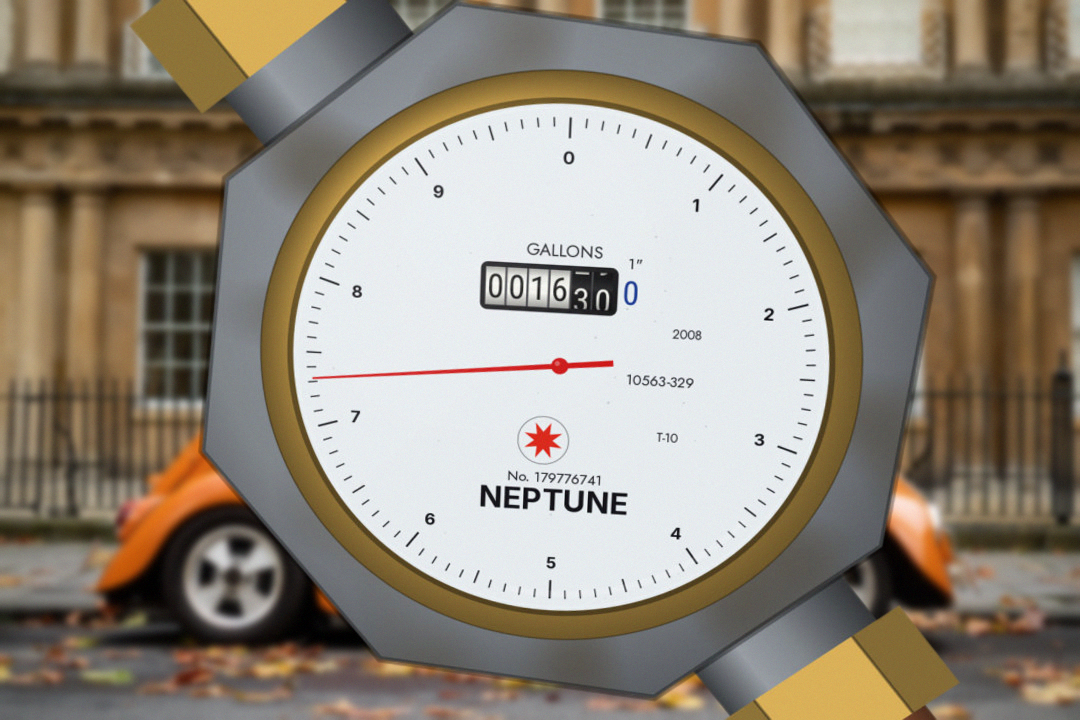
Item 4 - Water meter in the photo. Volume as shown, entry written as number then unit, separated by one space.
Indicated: 16297.3 gal
